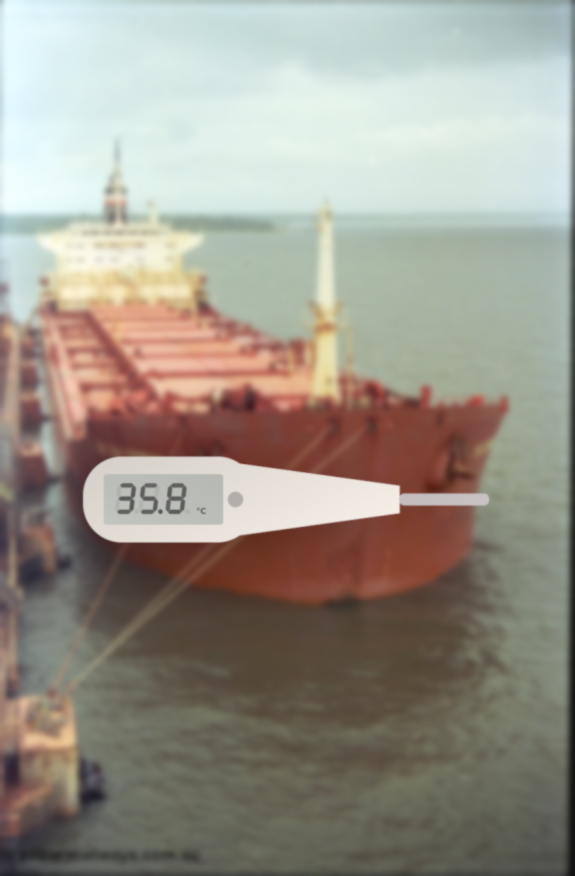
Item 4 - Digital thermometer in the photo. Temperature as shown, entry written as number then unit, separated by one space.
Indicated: 35.8 °C
